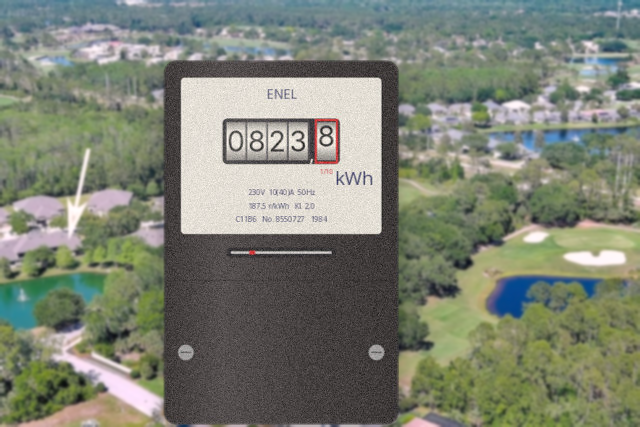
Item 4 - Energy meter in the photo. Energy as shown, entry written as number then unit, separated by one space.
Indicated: 823.8 kWh
